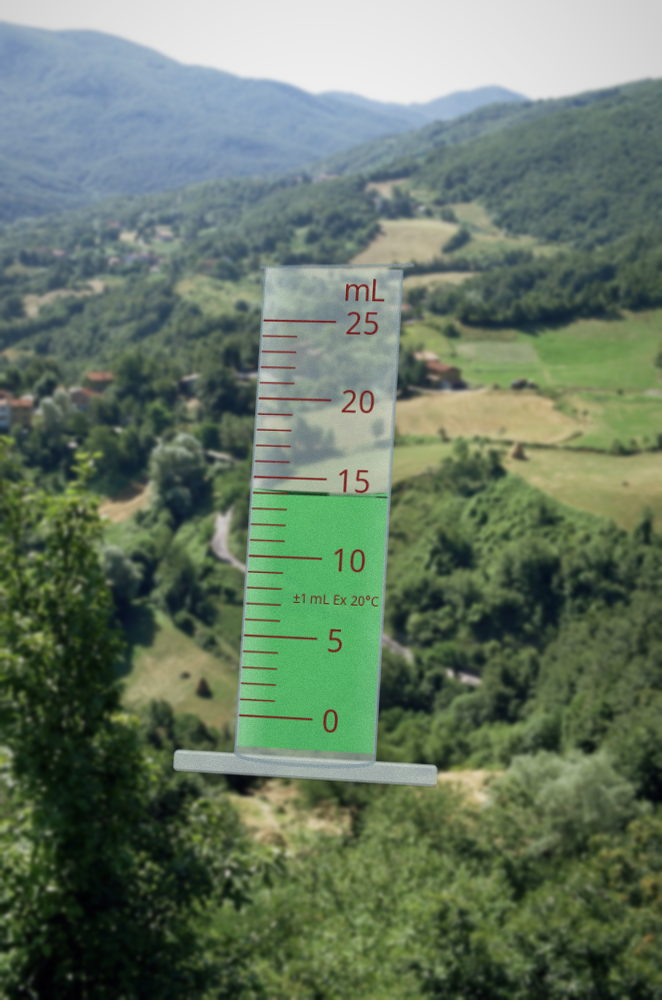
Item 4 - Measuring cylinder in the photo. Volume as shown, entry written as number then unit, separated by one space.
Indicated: 14 mL
